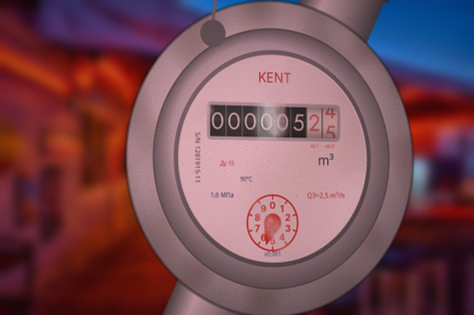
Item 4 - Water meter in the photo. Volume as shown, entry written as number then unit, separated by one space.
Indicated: 5.245 m³
